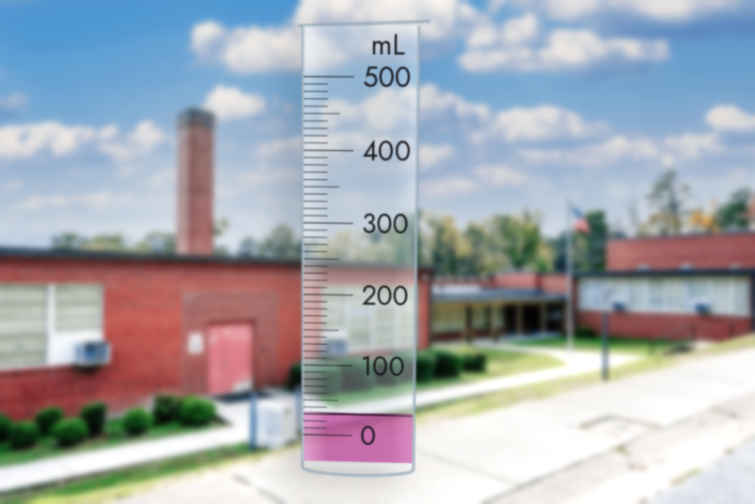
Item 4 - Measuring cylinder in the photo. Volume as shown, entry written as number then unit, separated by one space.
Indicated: 30 mL
